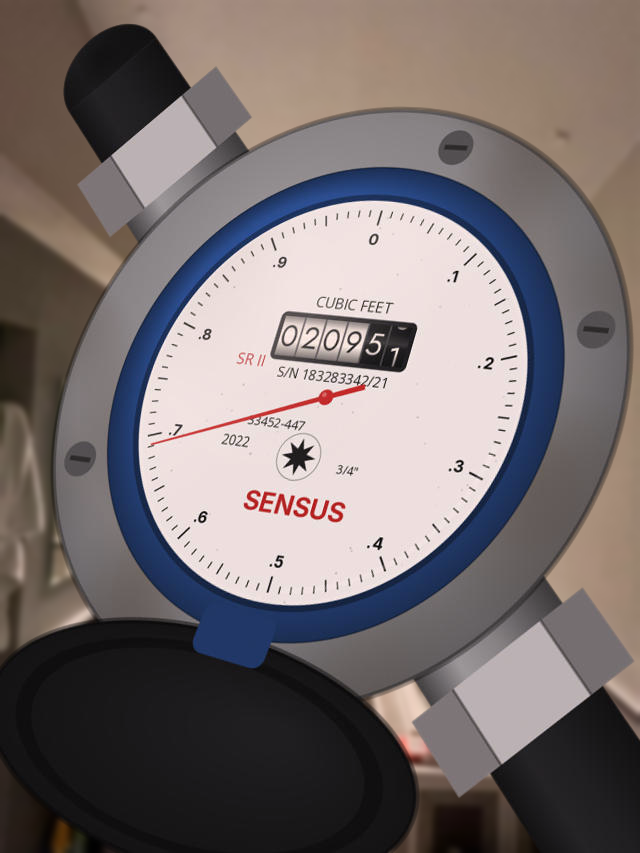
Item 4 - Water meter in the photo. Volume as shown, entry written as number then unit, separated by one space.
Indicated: 20950.69 ft³
